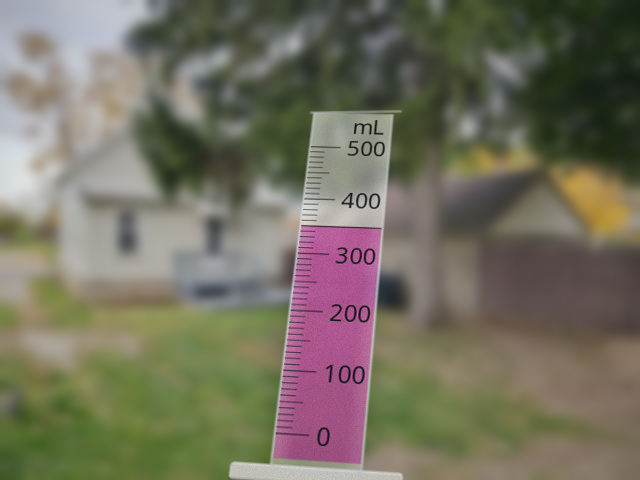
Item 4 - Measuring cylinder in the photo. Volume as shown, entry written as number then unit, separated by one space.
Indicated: 350 mL
